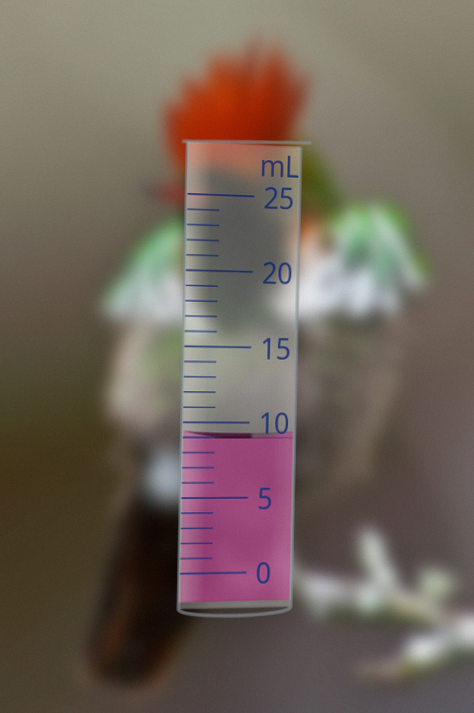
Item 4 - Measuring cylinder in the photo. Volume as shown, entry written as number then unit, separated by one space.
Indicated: 9 mL
